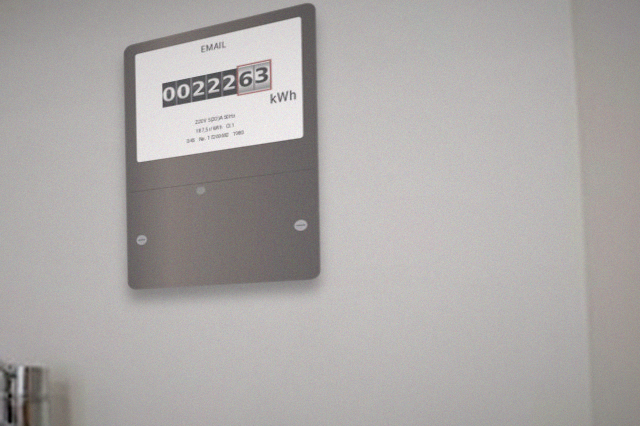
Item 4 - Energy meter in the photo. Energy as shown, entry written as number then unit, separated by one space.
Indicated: 222.63 kWh
